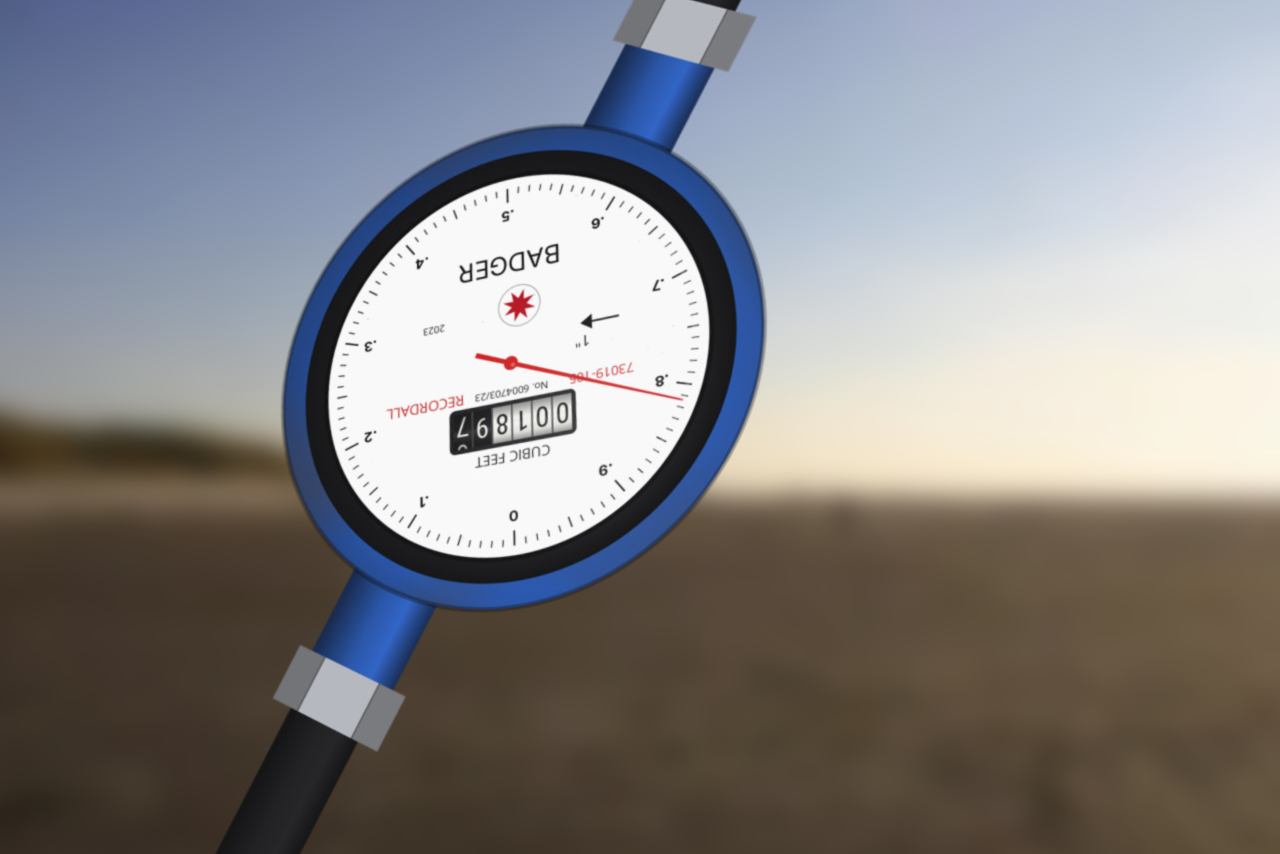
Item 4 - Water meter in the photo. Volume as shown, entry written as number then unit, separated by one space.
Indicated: 1896.81 ft³
